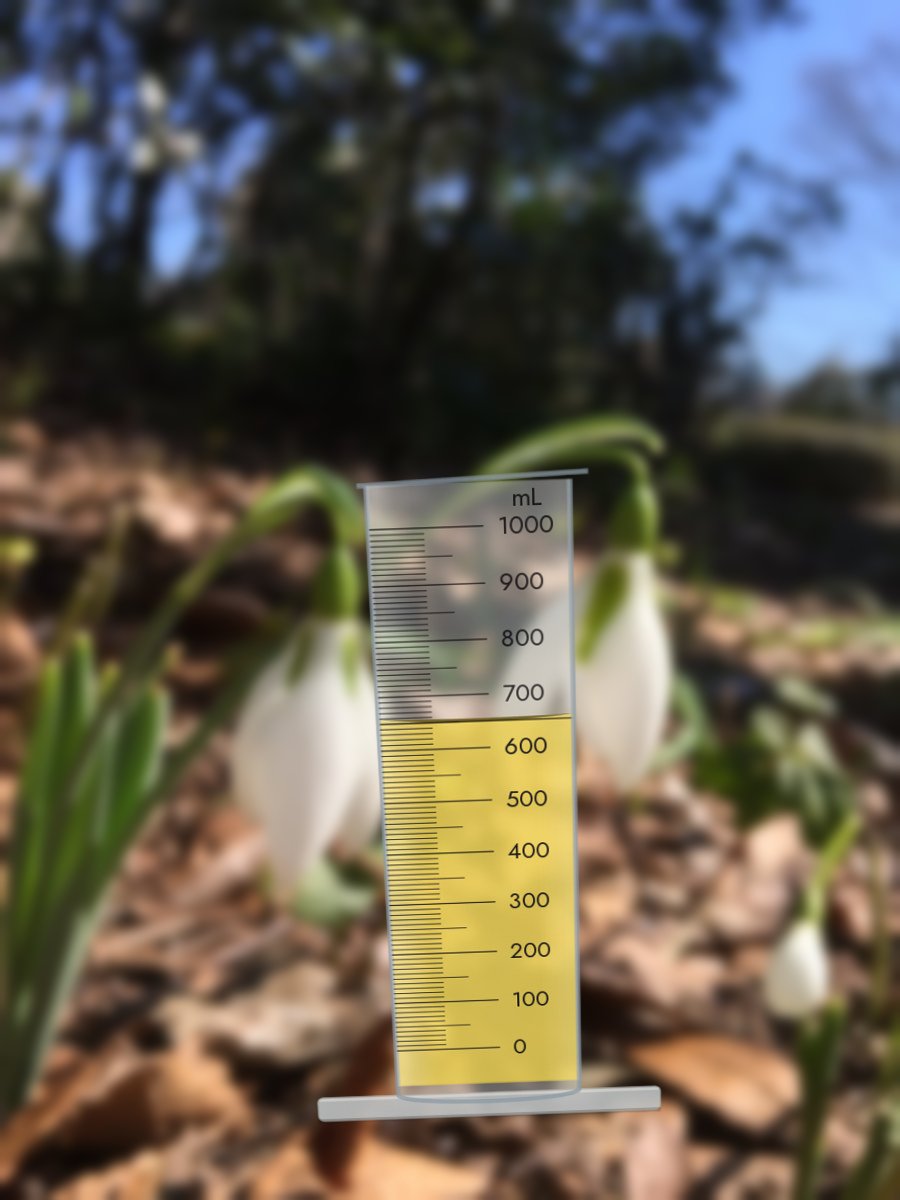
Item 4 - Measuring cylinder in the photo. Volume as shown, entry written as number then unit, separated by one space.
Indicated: 650 mL
